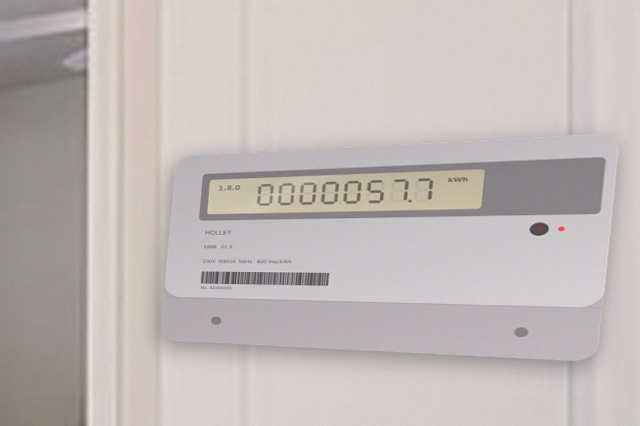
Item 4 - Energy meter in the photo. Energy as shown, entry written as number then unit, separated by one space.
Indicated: 57.7 kWh
